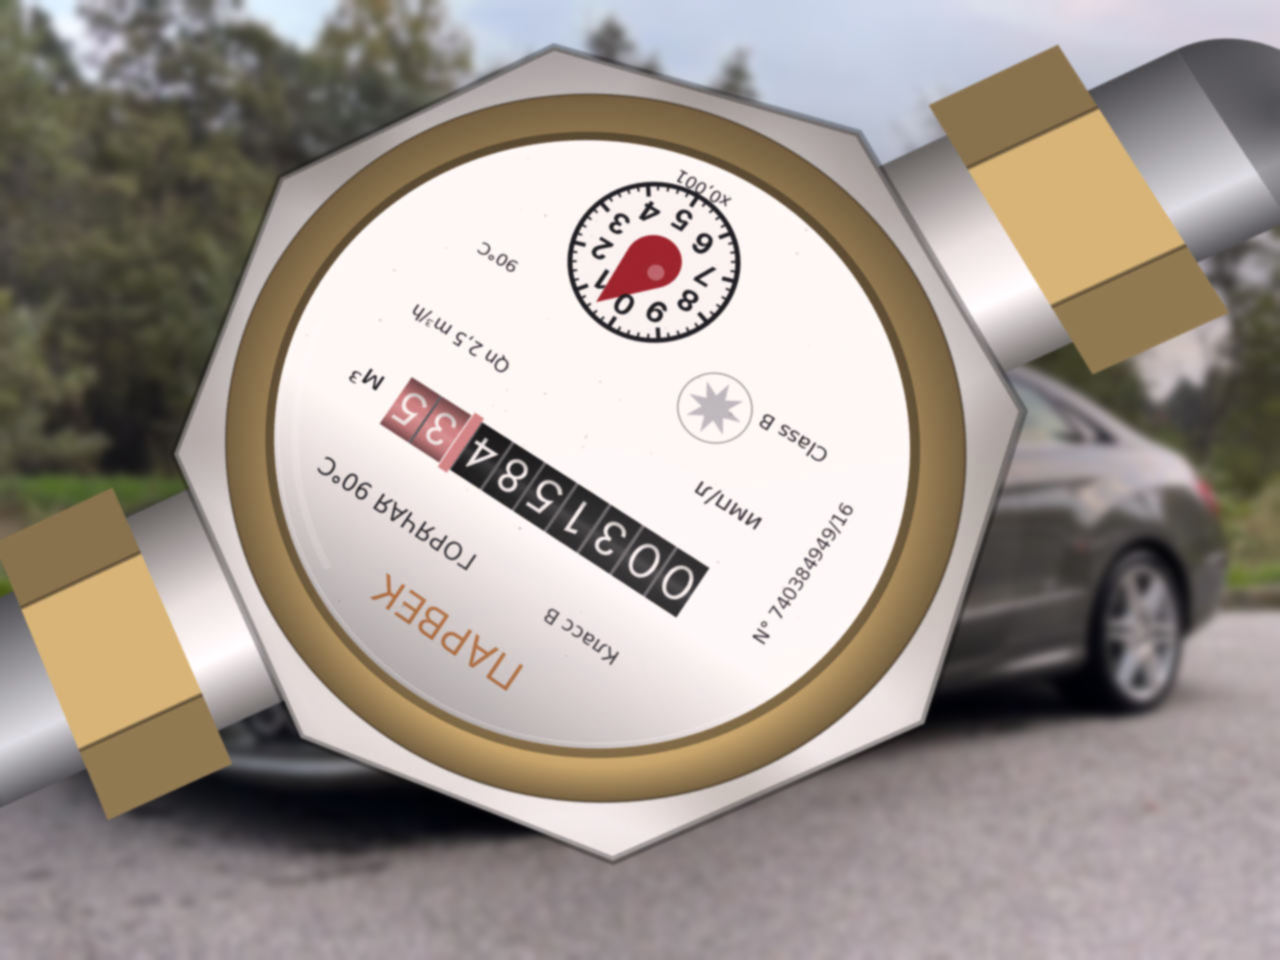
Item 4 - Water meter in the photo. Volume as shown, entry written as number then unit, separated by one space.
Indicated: 31584.350 m³
